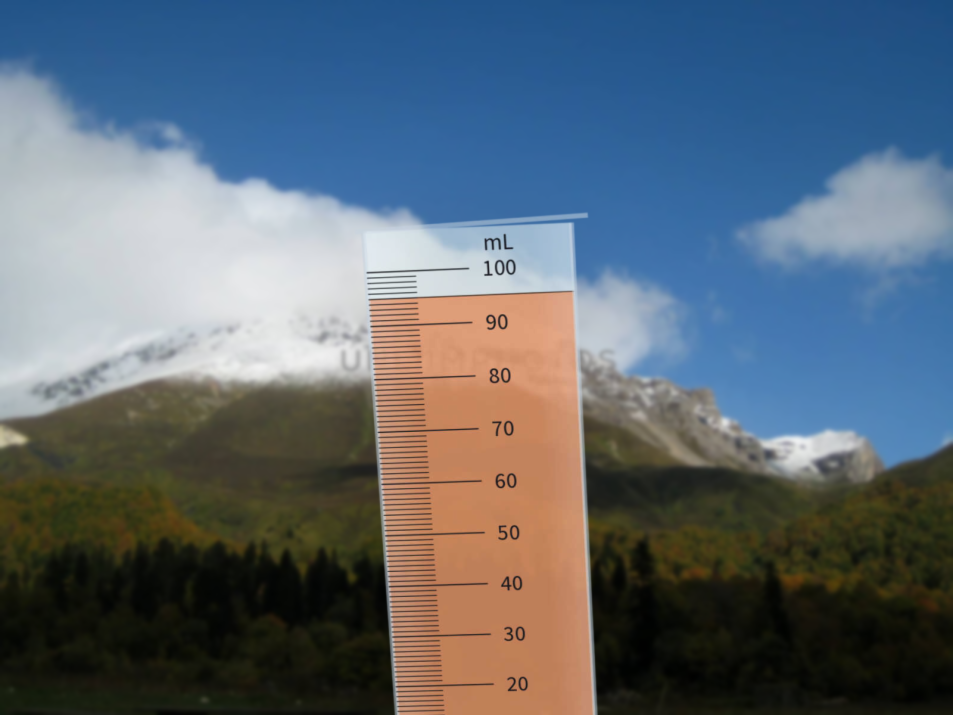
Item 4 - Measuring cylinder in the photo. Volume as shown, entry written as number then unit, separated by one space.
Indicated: 95 mL
